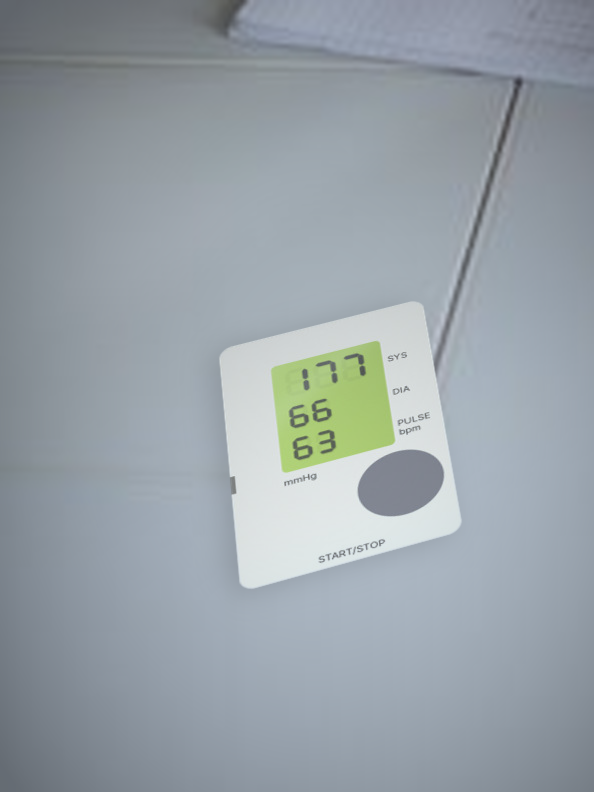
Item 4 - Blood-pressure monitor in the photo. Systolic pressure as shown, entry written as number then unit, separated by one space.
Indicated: 177 mmHg
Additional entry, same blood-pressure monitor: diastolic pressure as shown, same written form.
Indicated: 66 mmHg
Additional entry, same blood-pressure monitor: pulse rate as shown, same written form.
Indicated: 63 bpm
